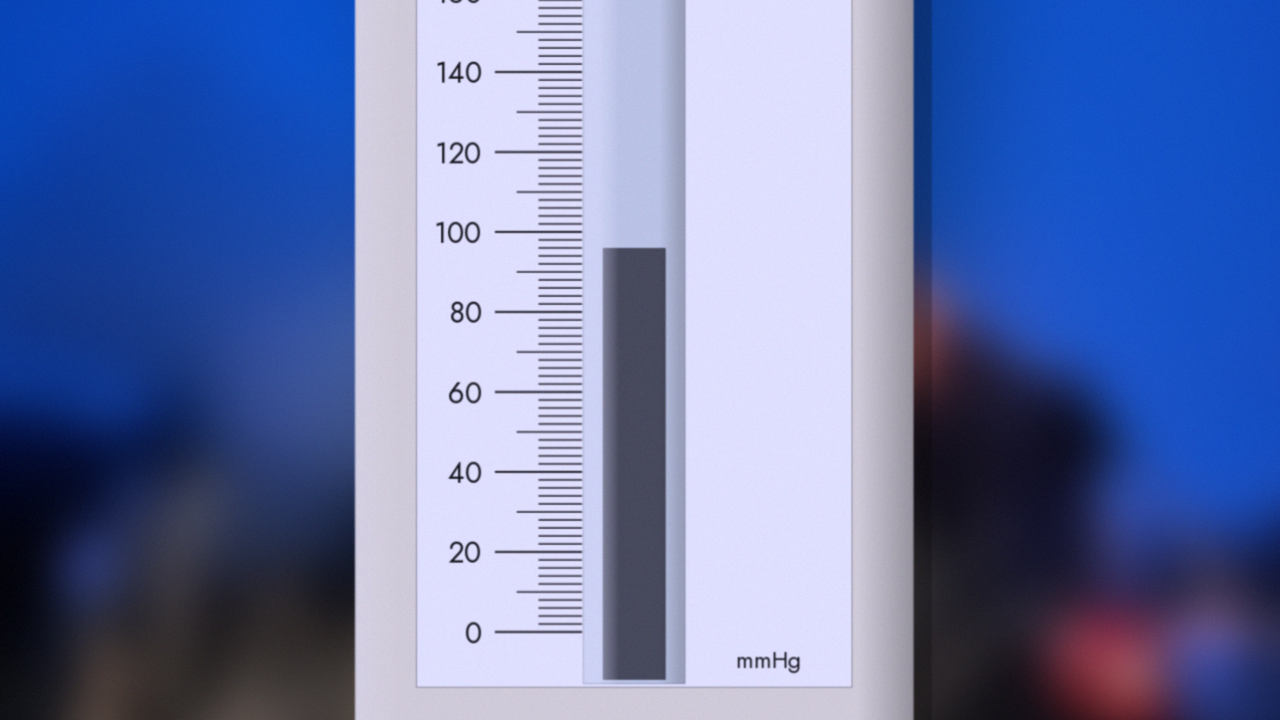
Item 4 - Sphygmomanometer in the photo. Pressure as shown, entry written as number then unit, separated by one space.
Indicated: 96 mmHg
